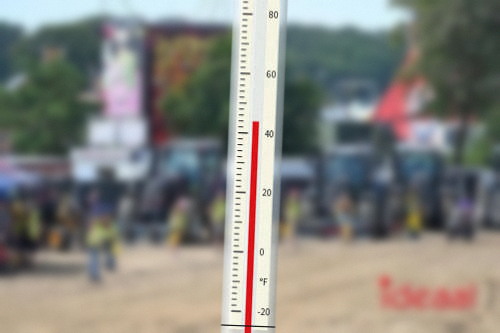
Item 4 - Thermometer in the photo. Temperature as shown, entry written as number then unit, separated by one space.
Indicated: 44 °F
